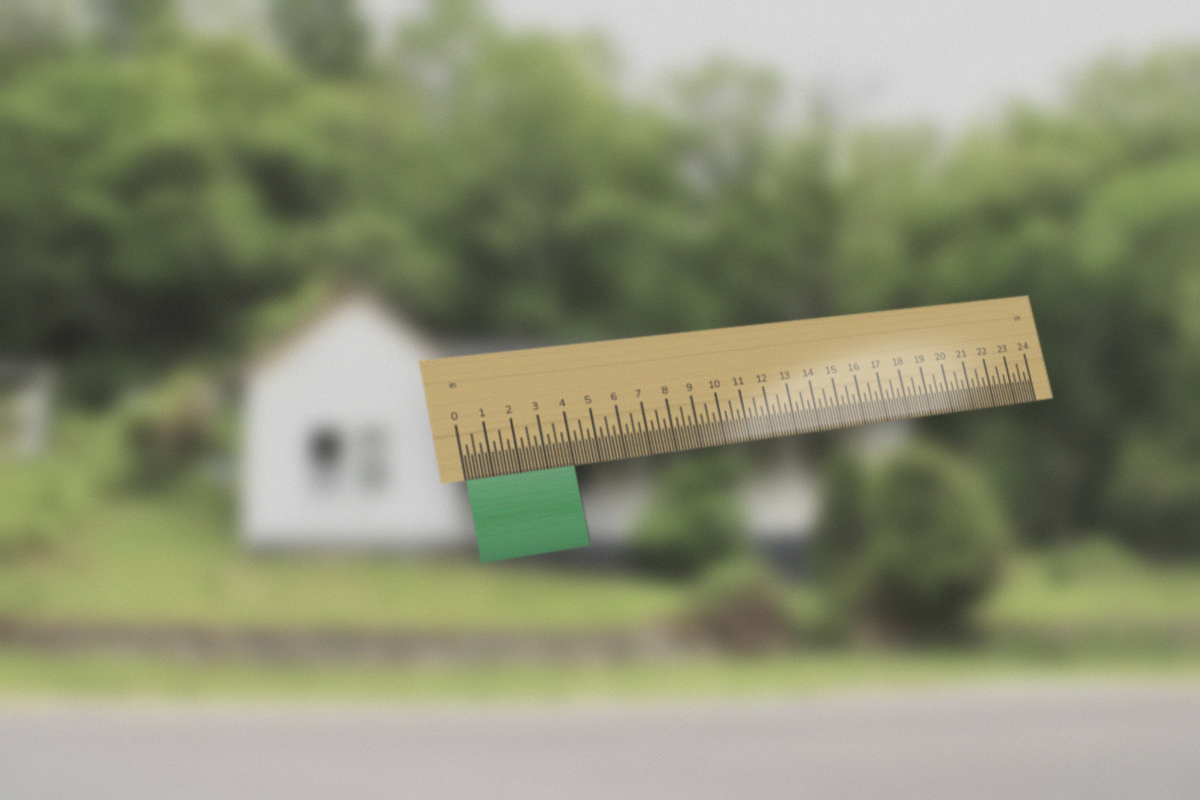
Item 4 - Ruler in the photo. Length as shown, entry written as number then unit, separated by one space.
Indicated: 4 in
